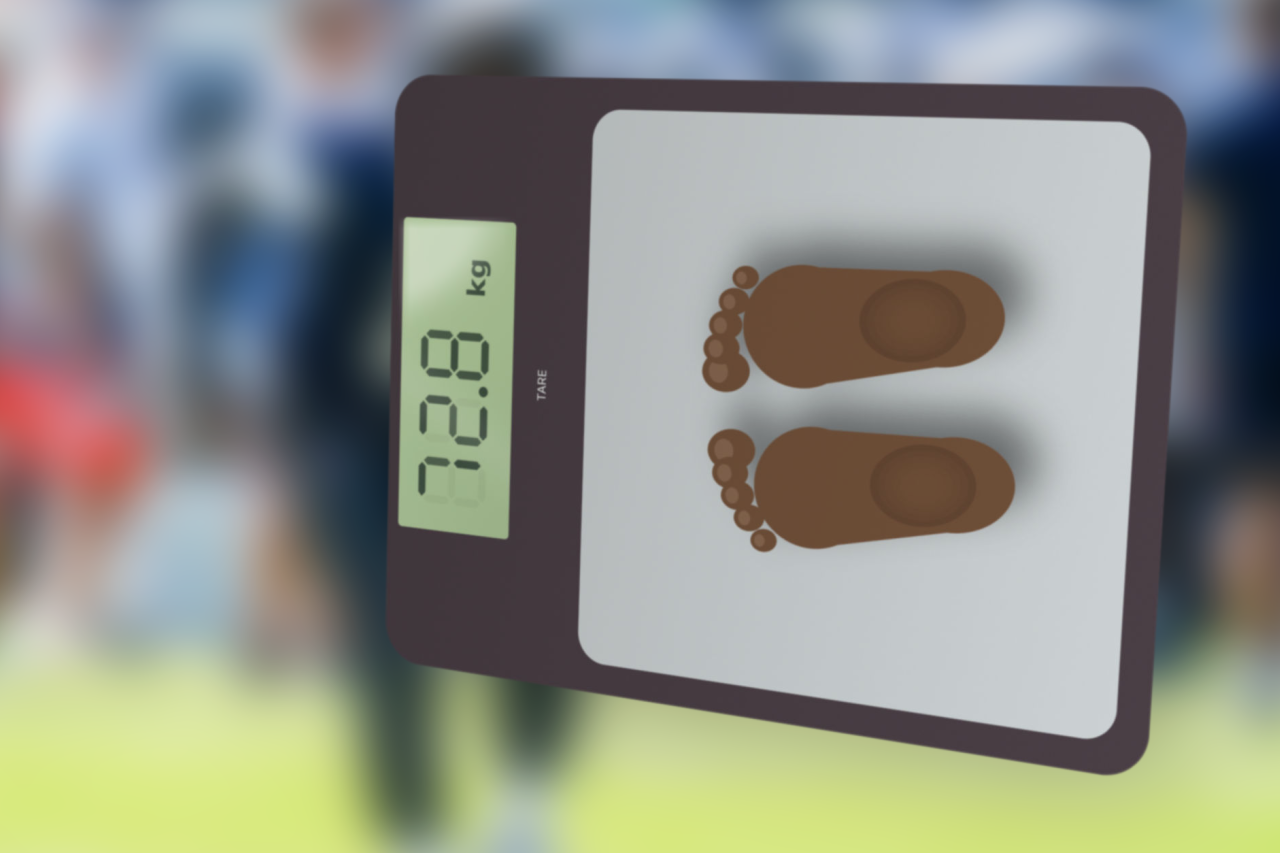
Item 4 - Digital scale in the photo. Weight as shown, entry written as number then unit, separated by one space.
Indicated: 72.8 kg
